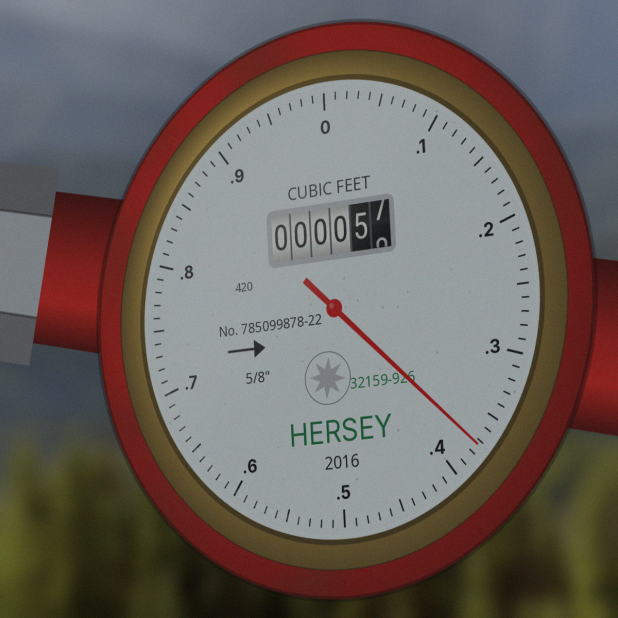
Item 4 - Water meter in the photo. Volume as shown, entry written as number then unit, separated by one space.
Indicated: 57.37 ft³
